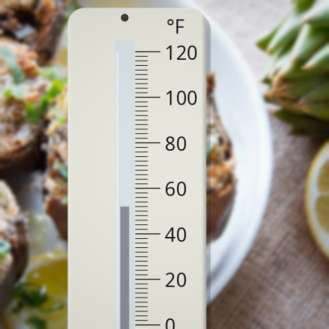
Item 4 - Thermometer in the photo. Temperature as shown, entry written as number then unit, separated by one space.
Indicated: 52 °F
